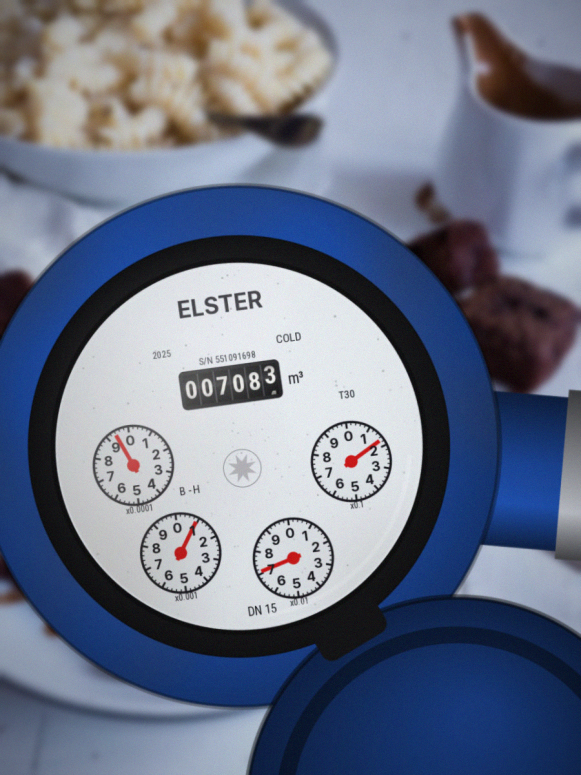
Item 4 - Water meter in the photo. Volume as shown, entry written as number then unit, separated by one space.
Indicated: 7083.1709 m³
